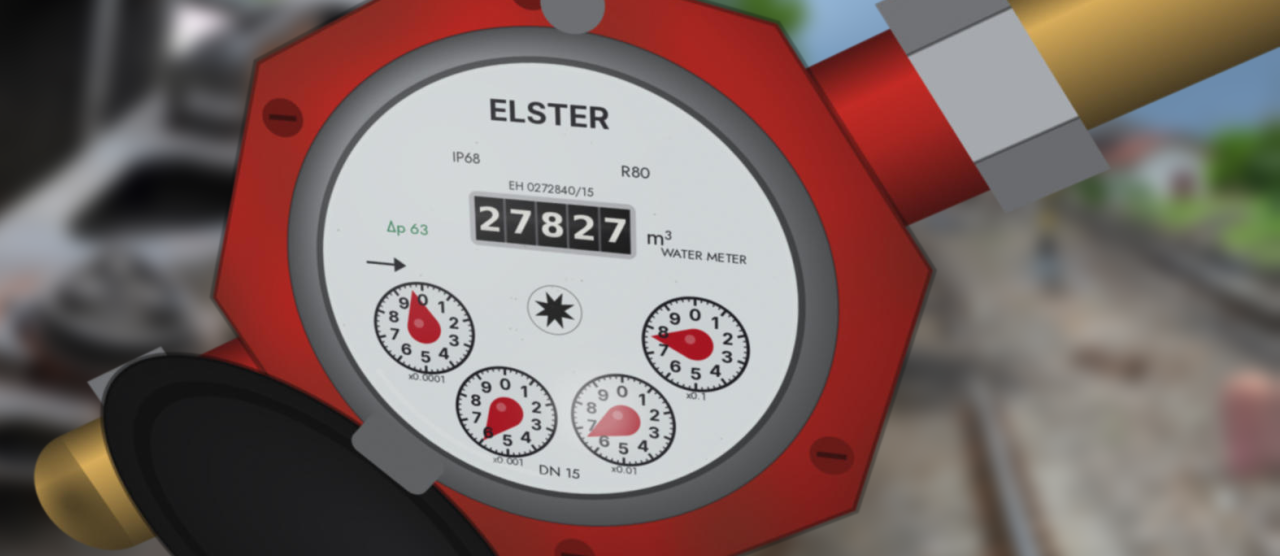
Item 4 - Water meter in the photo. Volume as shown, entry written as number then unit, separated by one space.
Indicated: 27827.7659 m³
